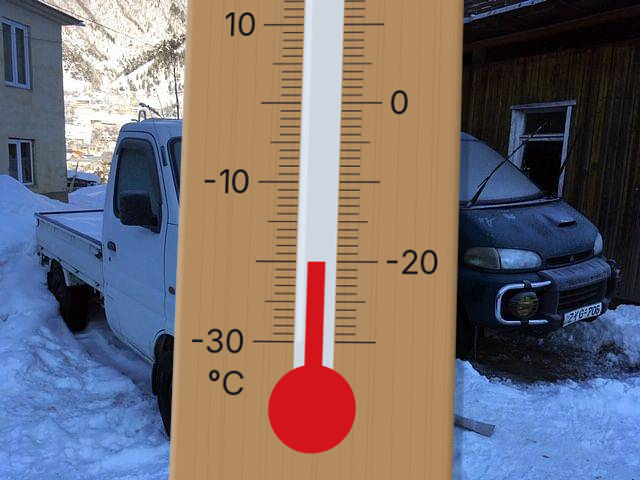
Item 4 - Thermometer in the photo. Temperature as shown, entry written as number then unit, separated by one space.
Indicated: -20 °C
